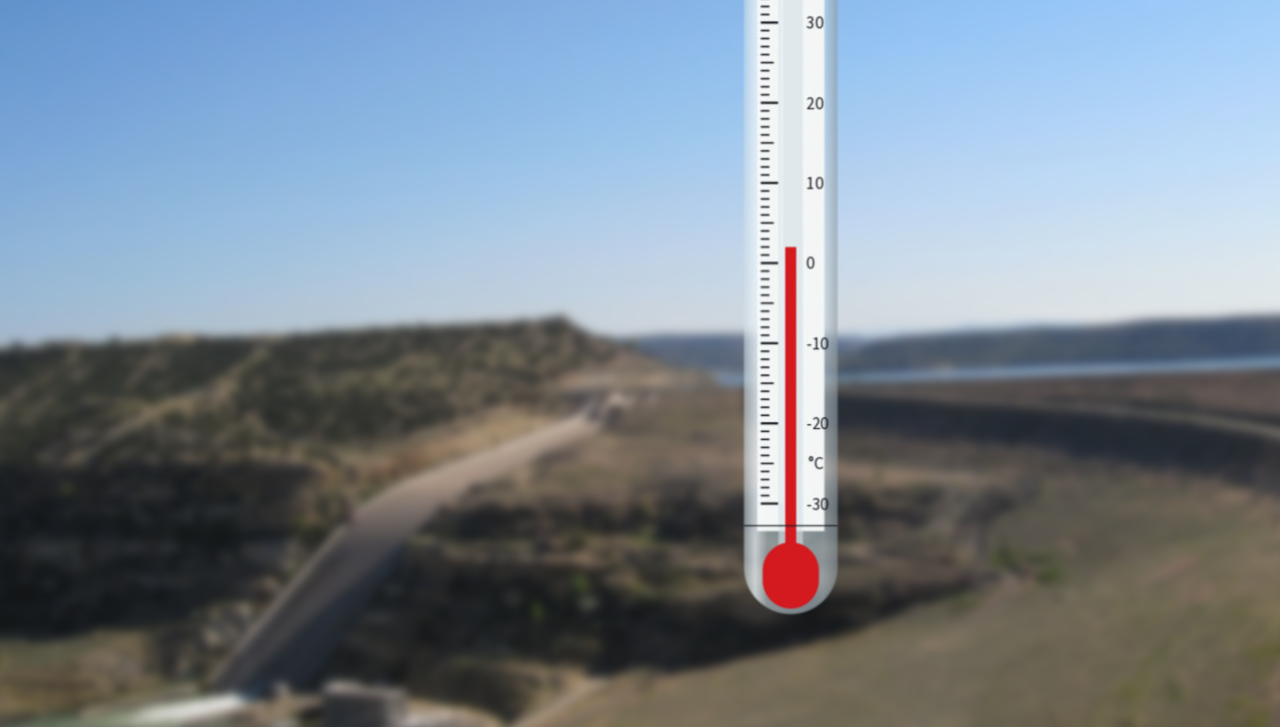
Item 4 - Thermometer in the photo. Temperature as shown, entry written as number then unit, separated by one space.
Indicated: 2 °C
